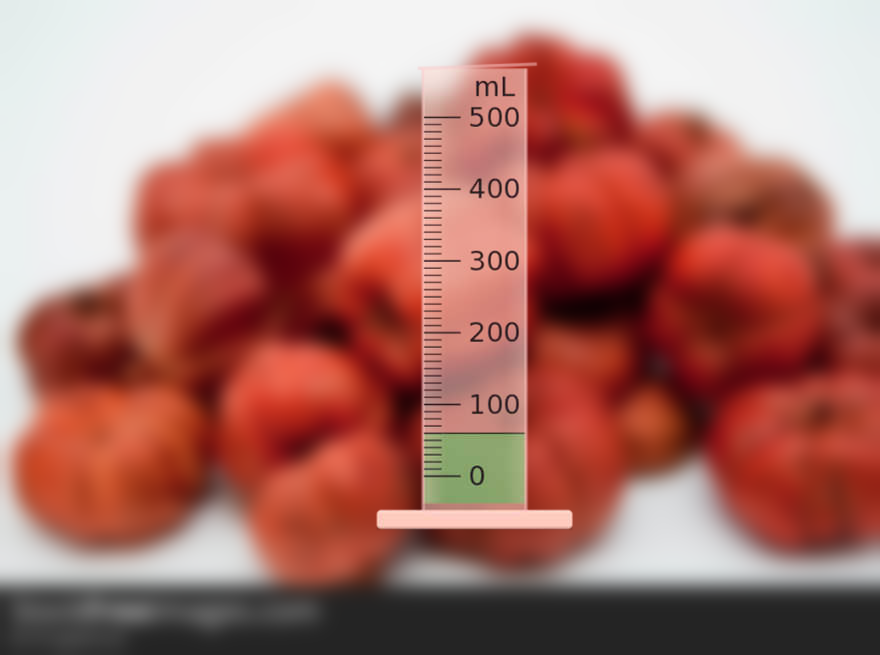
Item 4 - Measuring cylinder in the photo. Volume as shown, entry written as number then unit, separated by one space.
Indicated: 60 mL
